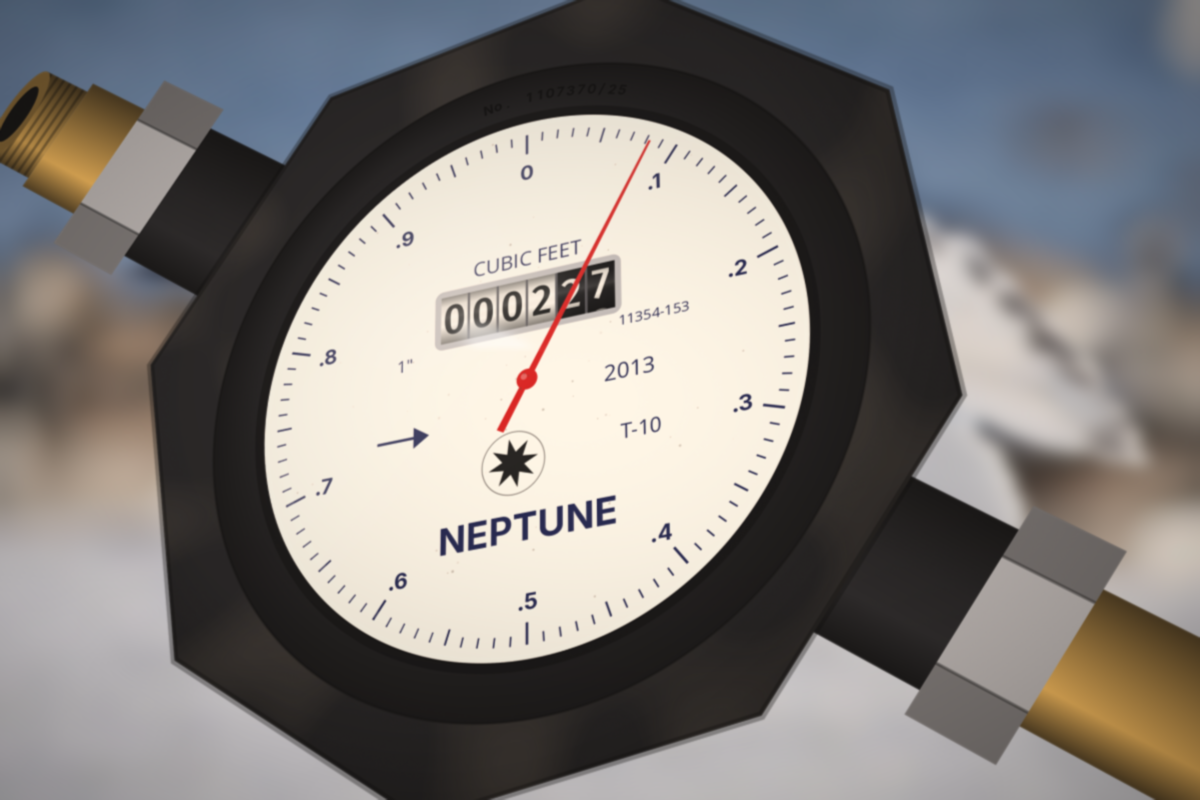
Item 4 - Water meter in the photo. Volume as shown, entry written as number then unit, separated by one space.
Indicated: 227.08 ft³
